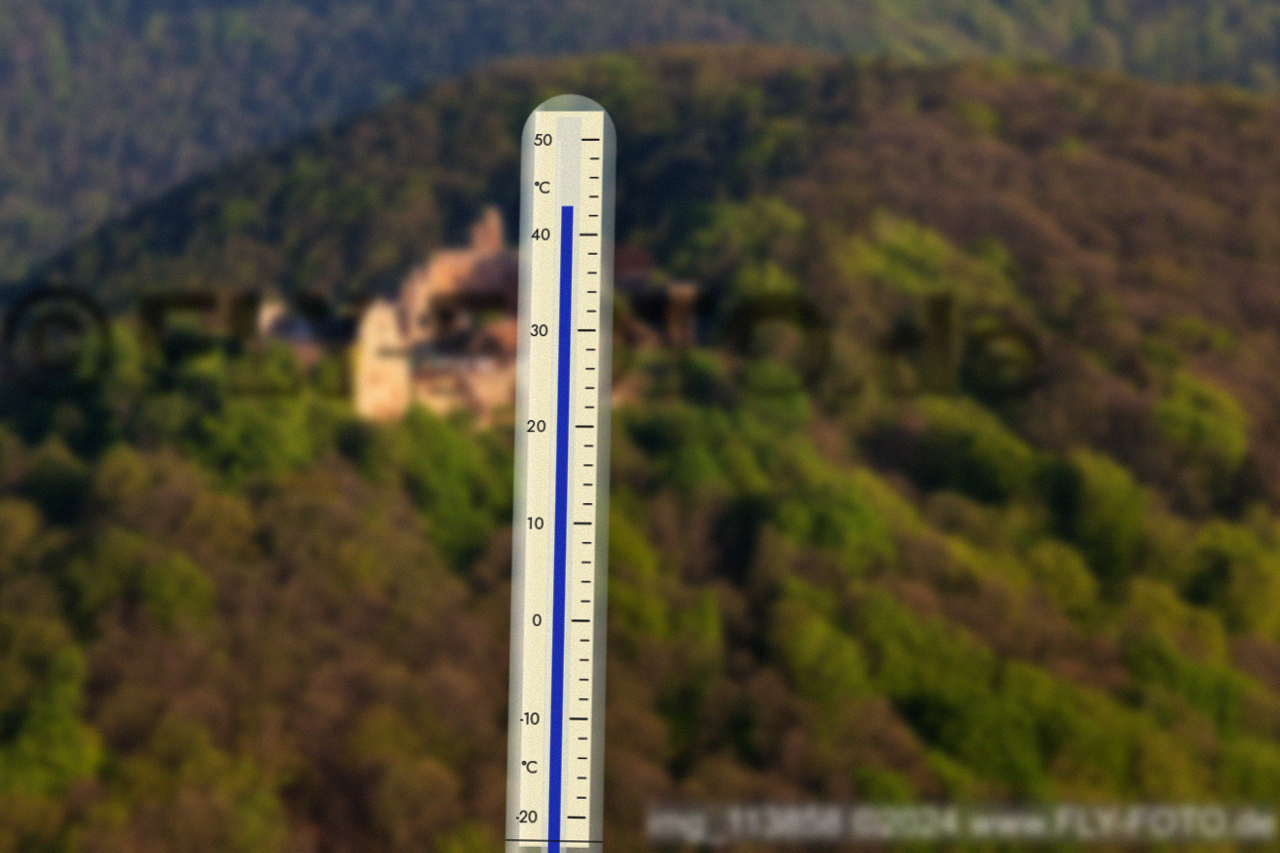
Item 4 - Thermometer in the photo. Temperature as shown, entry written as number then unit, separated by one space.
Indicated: 43 °C
